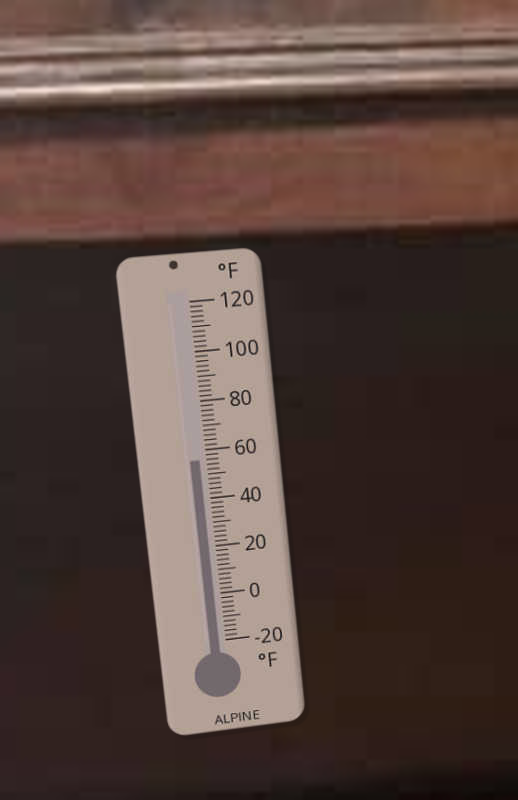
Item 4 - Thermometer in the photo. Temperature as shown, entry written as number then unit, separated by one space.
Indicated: 56 °F
